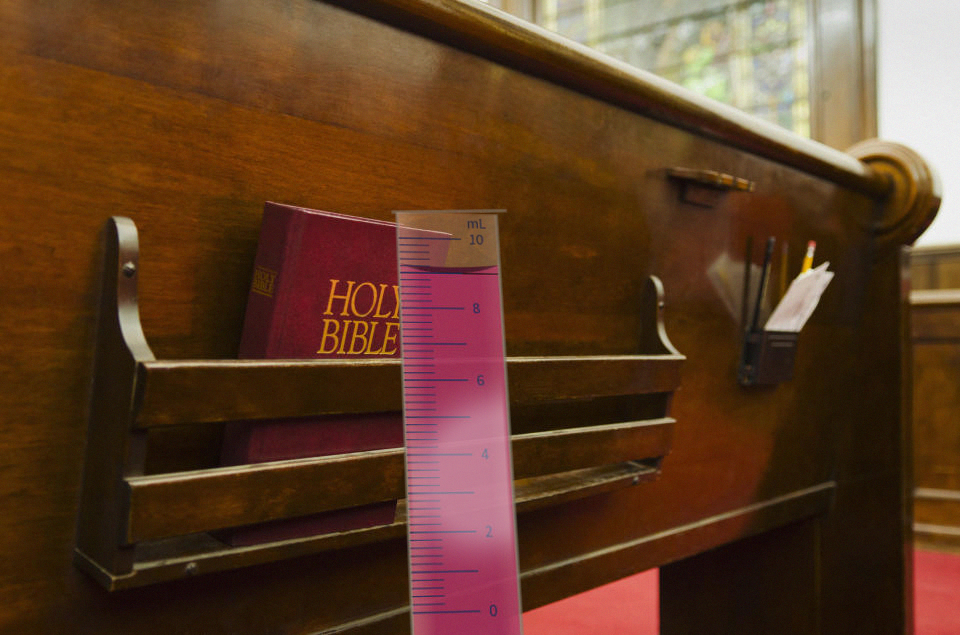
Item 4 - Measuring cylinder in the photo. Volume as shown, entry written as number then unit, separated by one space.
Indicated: 9 mL
